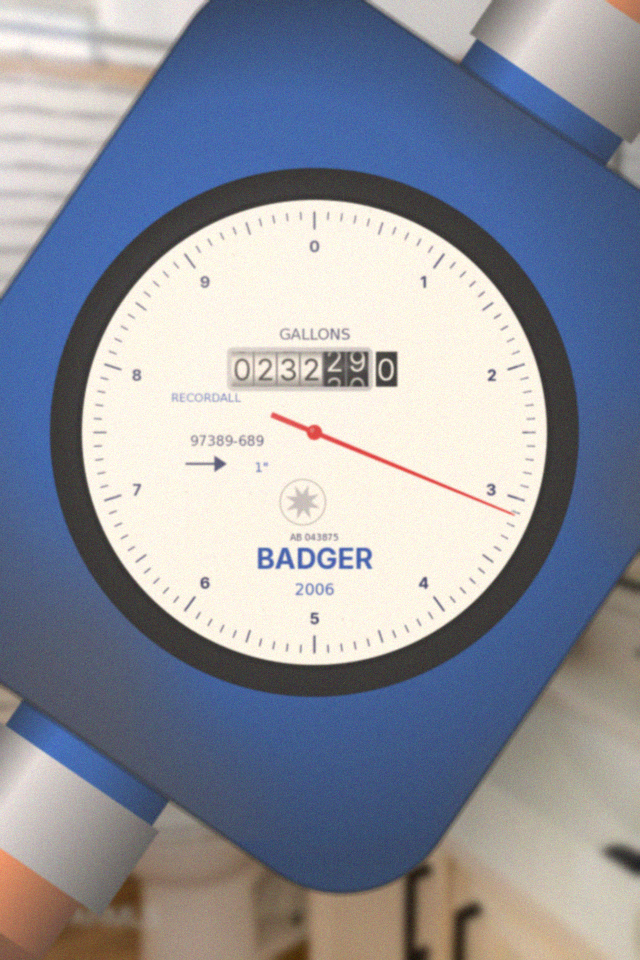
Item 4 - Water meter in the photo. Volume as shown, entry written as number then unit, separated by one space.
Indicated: 232293.1 gal
